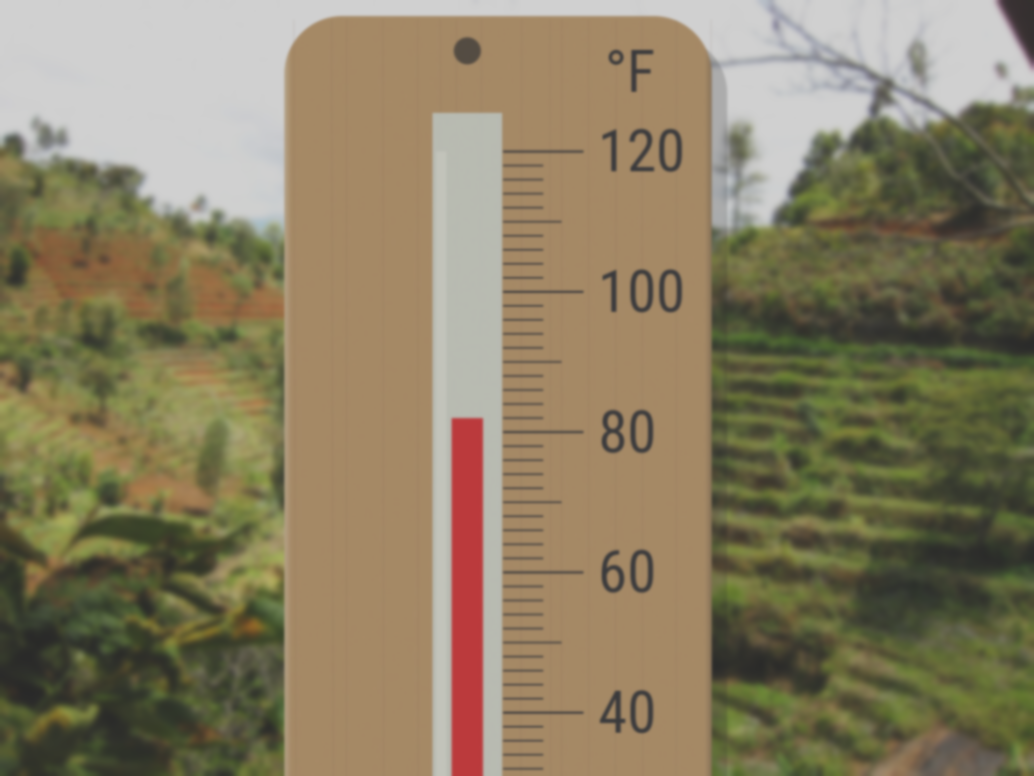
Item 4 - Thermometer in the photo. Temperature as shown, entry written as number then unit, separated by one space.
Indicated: 82 °F
